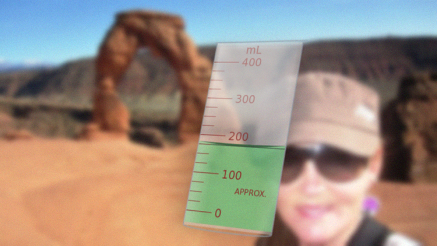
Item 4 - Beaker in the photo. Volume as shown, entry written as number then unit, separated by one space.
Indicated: 175 mL
